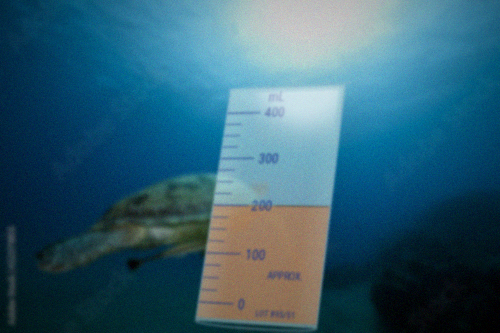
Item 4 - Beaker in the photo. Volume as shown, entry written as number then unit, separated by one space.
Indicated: 200 mL
